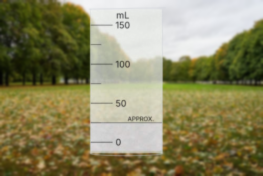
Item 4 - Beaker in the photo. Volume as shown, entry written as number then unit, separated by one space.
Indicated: 25 mL
